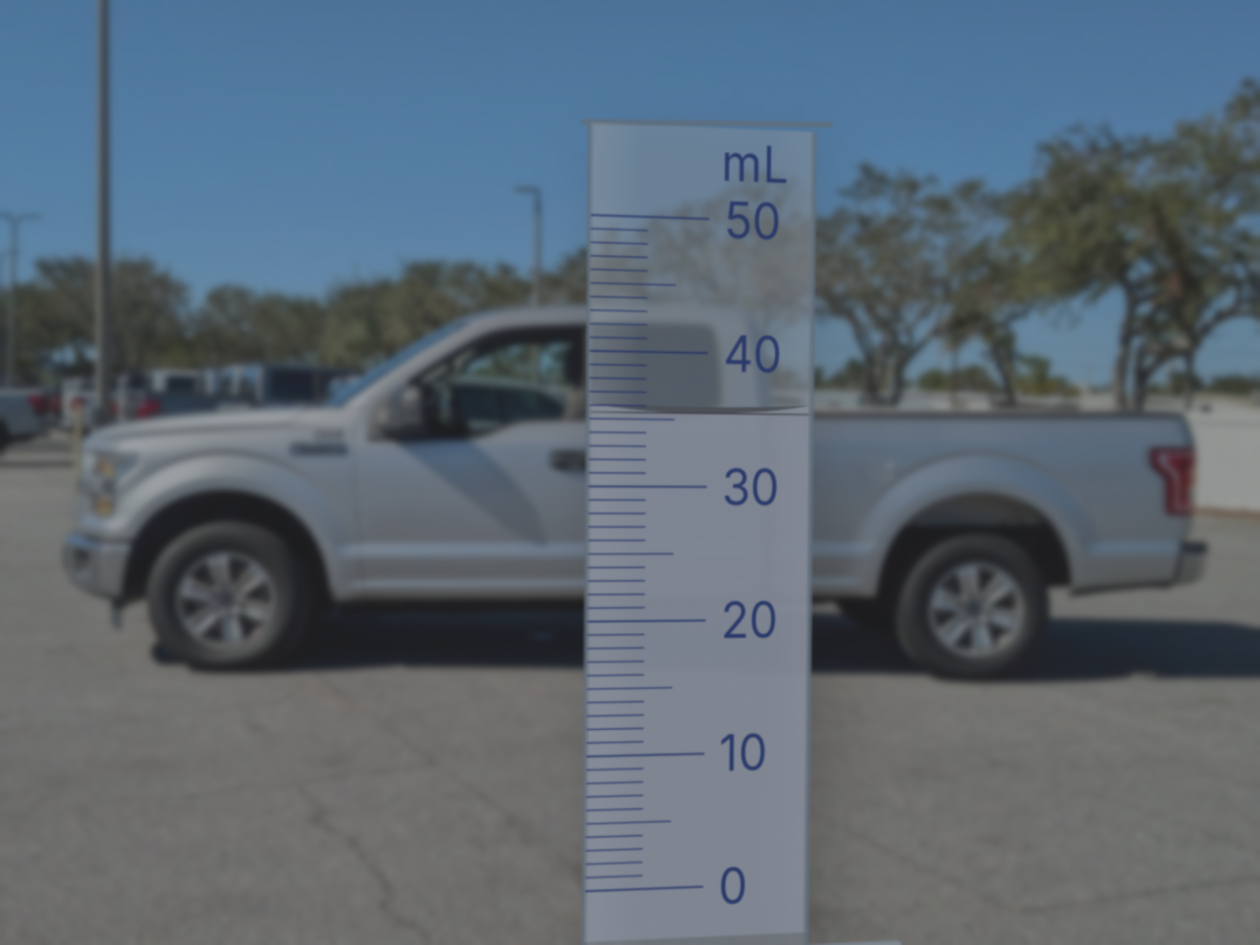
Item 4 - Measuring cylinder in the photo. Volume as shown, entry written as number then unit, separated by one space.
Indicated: 35.5 mL
